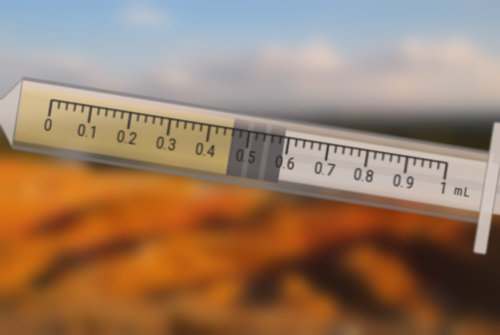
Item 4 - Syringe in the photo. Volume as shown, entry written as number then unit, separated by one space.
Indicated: 0.46 mL
